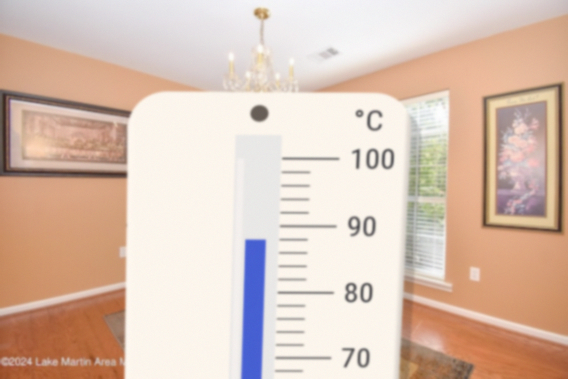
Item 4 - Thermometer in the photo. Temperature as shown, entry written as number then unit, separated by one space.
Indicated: 88 °C
